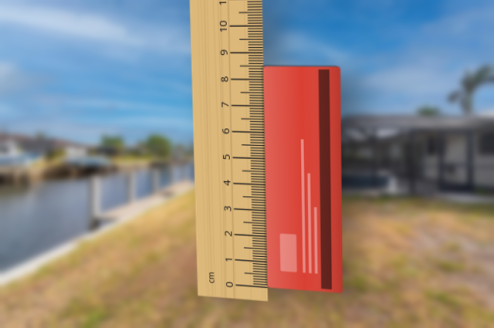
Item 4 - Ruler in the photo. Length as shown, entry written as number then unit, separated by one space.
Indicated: 8.5 cm
